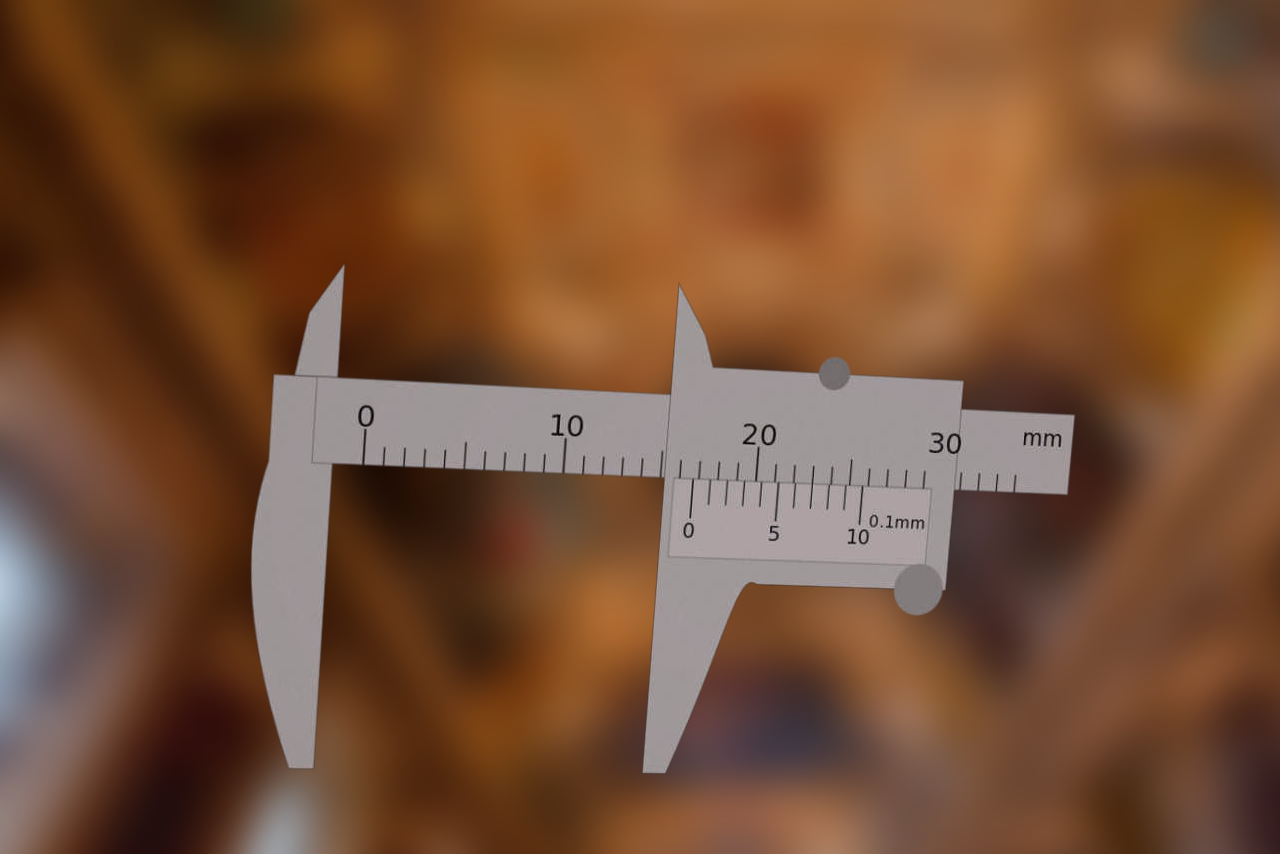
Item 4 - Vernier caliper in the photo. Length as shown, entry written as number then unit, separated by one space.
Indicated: 16.7 mm
